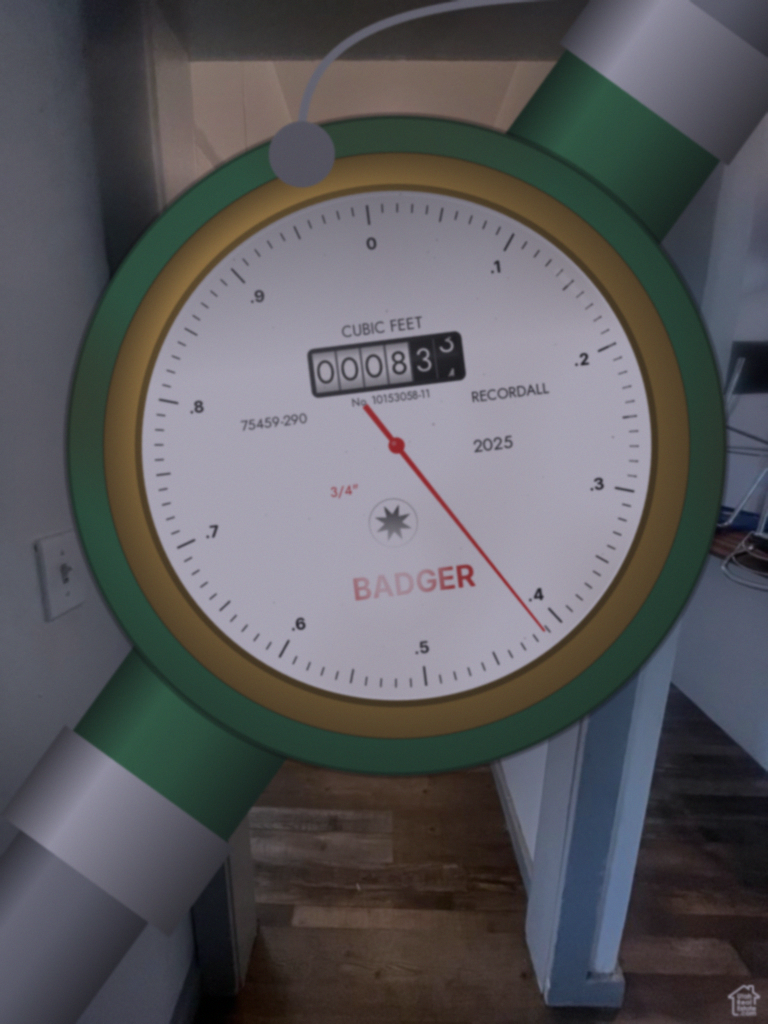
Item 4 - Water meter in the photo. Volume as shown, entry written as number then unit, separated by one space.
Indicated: 833.41 ft³
